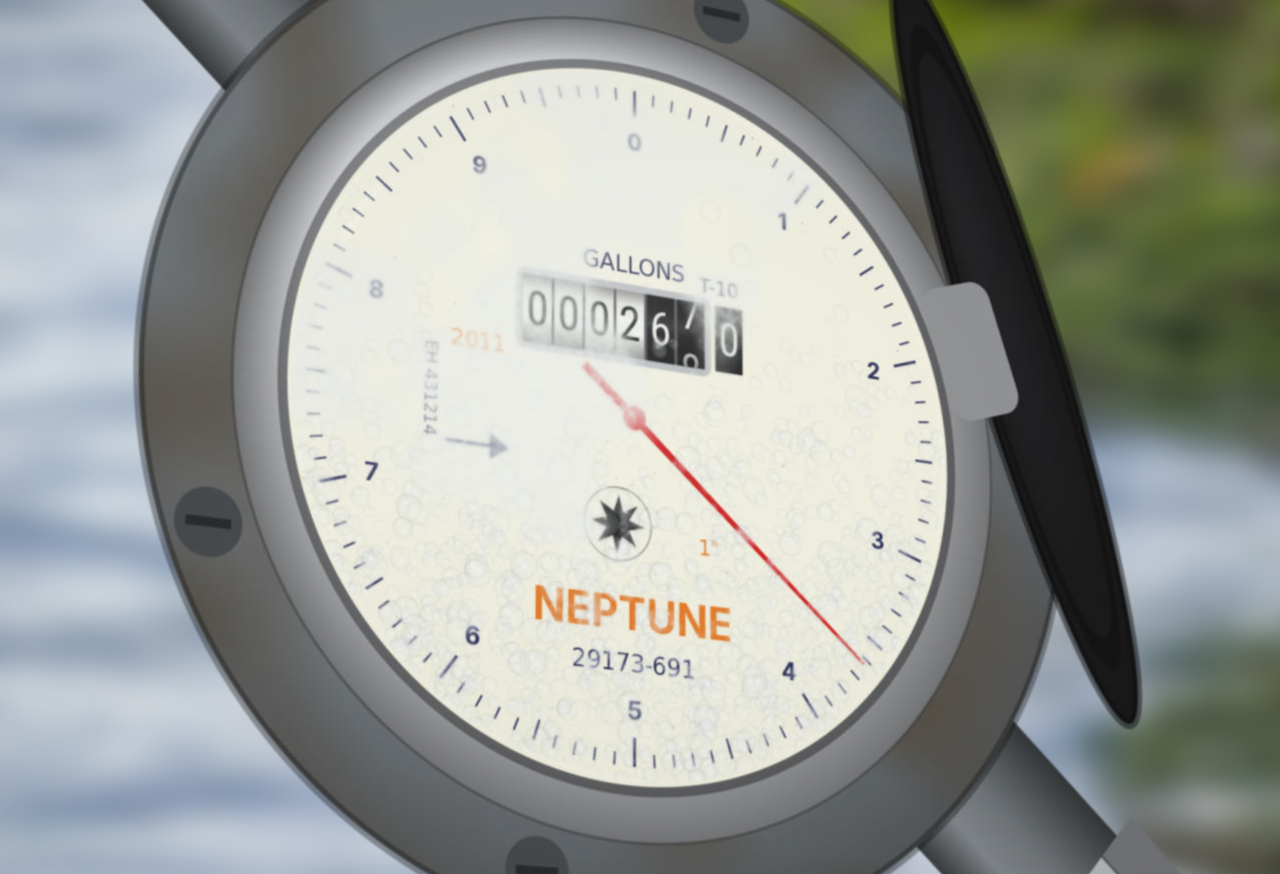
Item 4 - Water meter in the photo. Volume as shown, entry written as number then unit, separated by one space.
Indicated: 2673.6 gal
